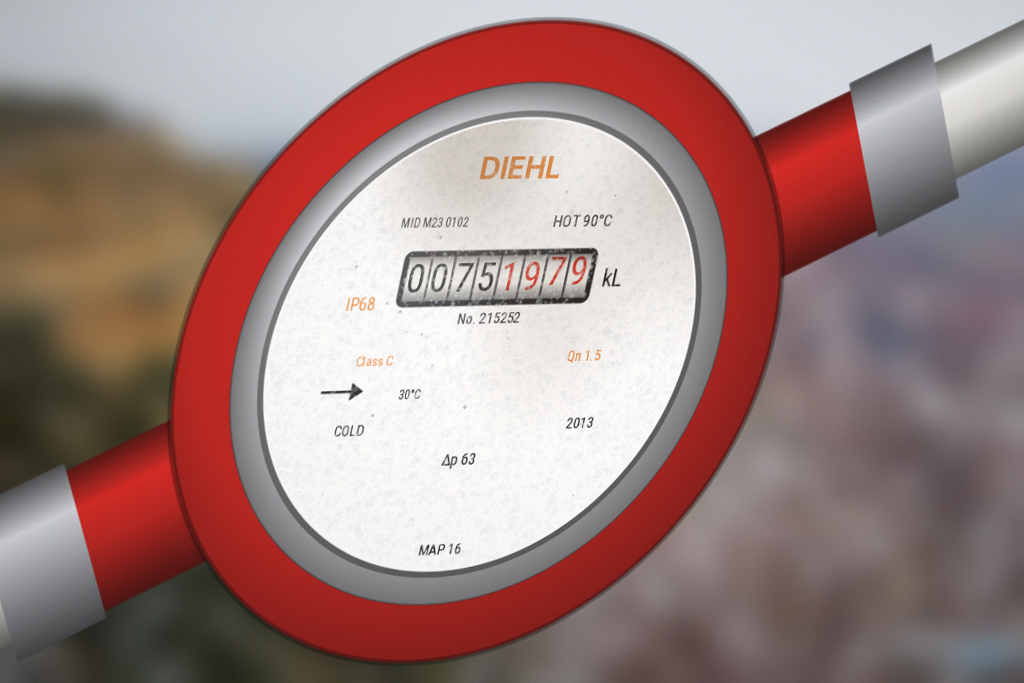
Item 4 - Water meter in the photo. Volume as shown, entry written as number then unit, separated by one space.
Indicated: 75.1979 kL
